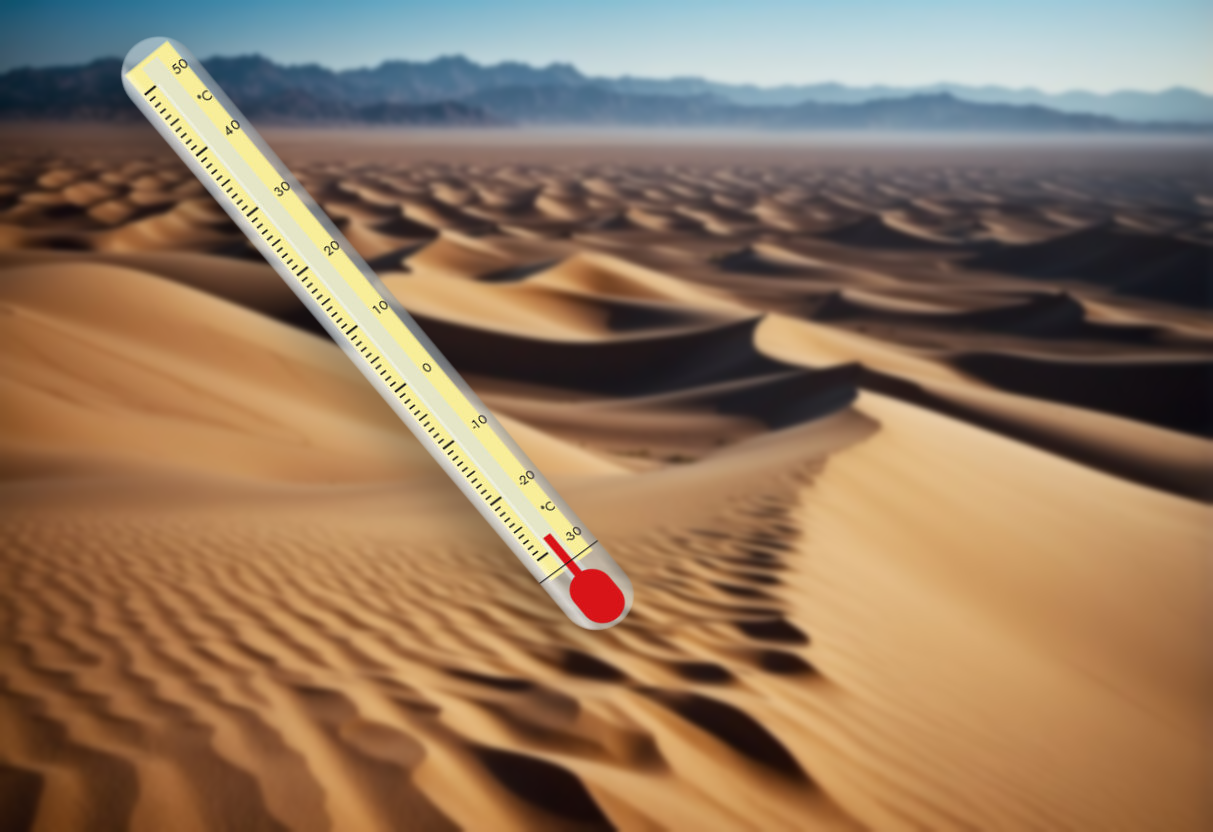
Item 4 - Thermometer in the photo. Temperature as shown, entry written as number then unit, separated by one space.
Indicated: -28 °C
